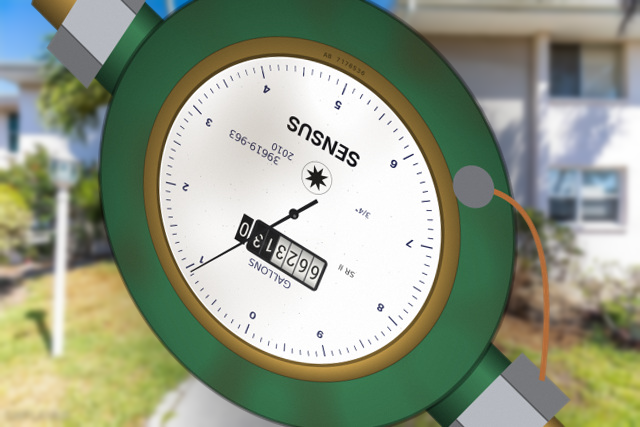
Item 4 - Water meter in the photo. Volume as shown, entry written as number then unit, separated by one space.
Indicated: 6623130.9 gal
